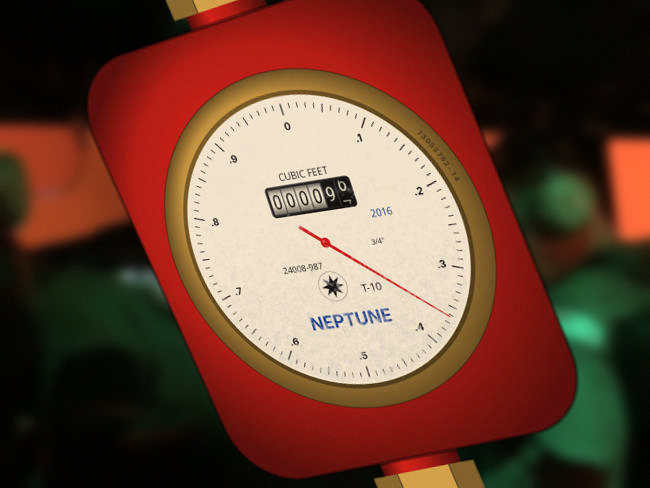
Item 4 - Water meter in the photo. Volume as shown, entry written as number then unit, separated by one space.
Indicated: 96.36 ft³
